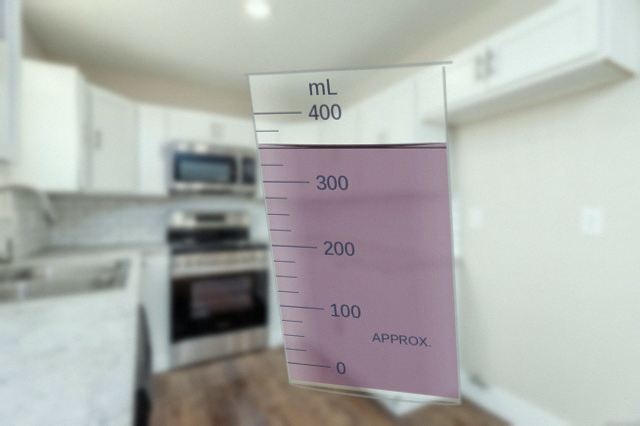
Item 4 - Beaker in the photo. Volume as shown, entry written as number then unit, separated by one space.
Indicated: 350 mL
